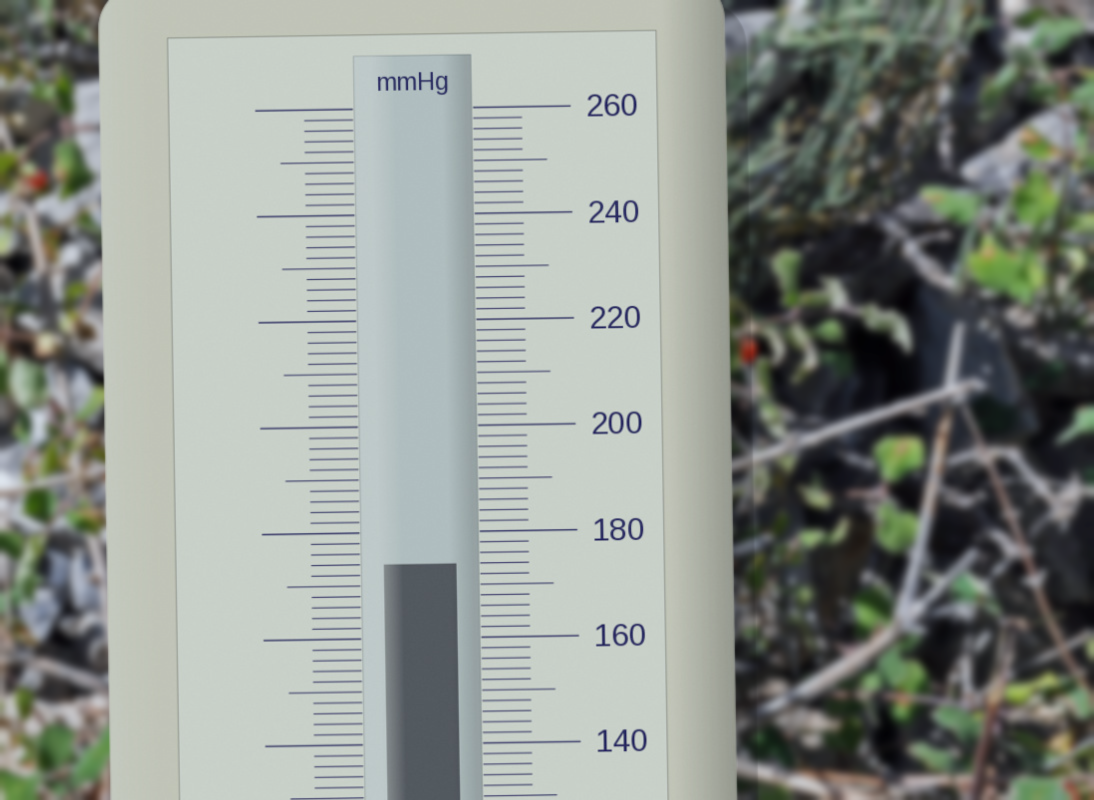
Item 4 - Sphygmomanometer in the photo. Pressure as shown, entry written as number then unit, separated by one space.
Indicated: 174 mmHg
